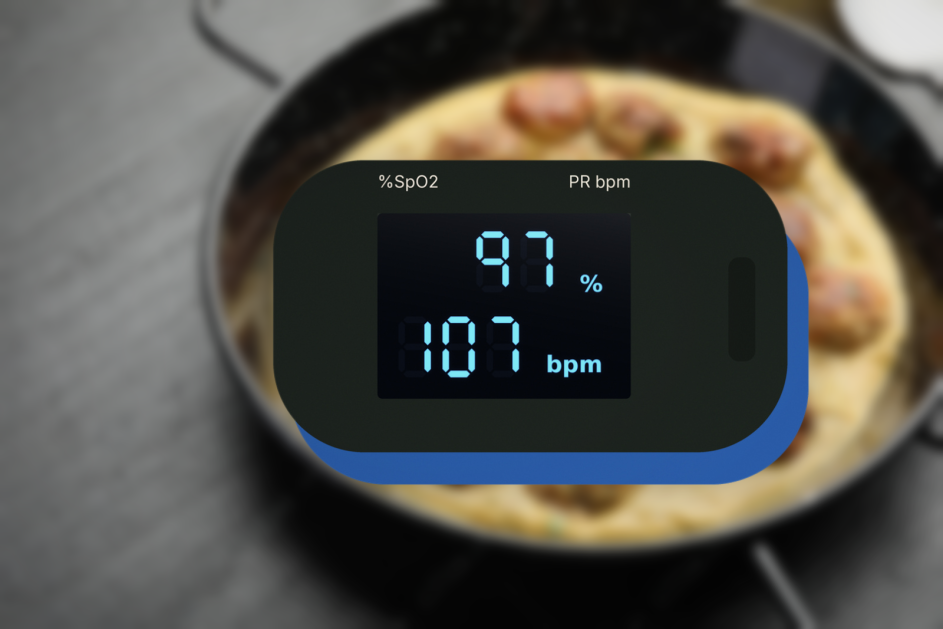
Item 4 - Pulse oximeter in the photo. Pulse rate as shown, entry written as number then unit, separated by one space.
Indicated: 107 bpm
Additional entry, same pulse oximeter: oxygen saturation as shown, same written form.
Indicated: 97 %
